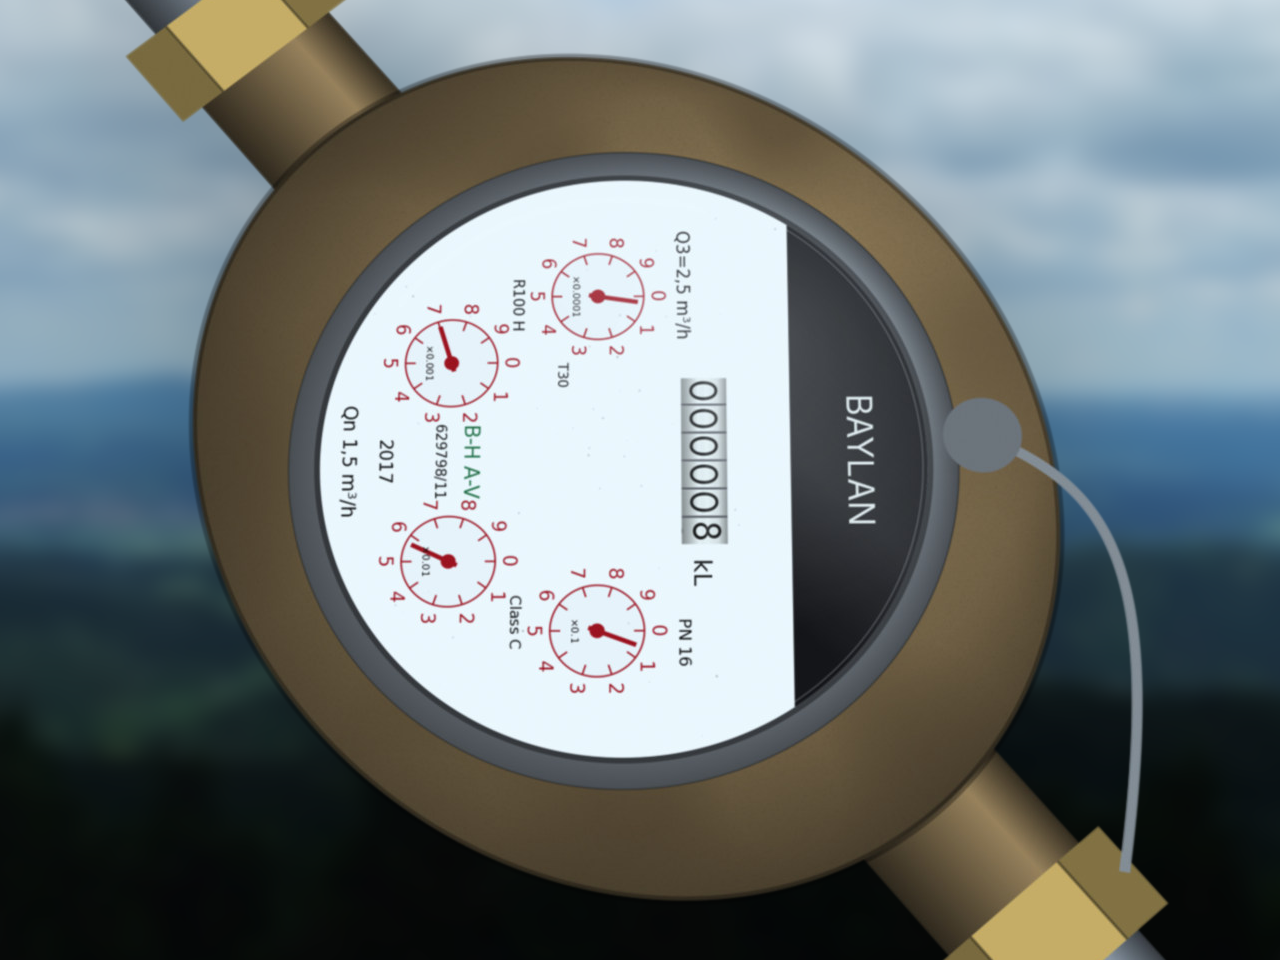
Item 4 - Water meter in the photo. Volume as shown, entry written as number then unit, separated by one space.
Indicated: 8.0570 kL
